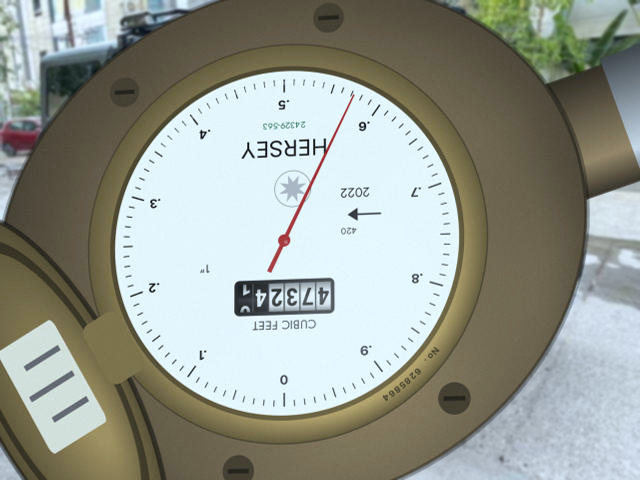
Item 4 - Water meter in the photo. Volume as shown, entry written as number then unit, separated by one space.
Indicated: 473240.57 ft³
